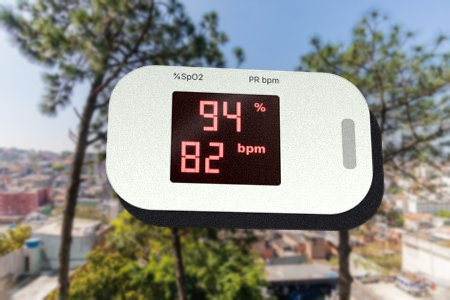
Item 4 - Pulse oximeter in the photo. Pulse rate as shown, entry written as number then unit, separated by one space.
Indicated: 82 bpm
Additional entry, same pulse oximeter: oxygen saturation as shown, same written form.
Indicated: 94 %
